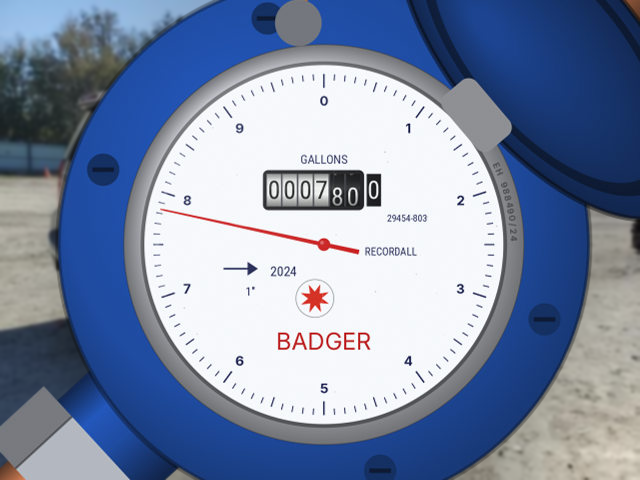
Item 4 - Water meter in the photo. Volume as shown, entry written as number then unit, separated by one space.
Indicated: 7797.8 gal
